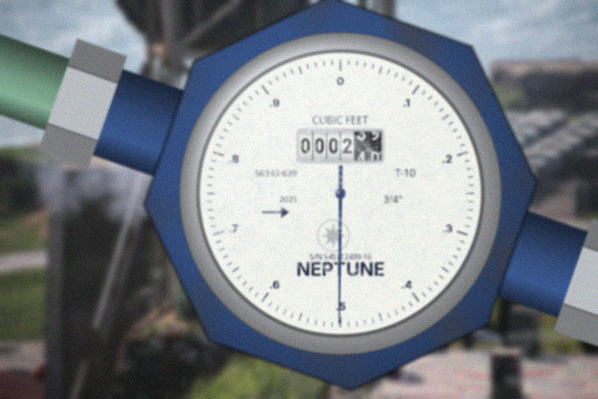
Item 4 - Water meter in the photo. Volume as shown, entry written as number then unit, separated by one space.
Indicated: 239.50 ft³
